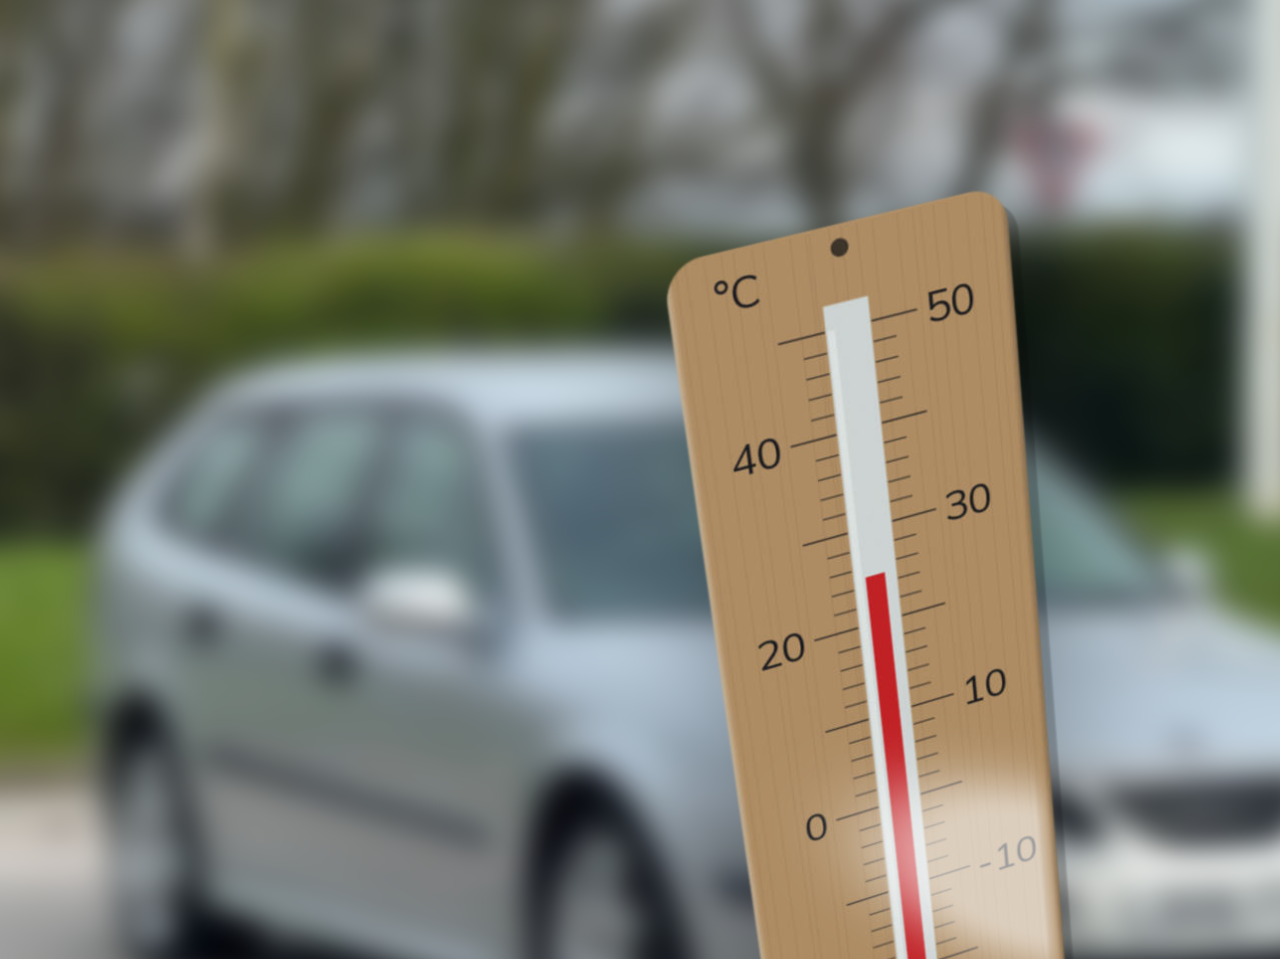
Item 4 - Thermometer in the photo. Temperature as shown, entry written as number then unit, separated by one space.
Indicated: 25 °C
